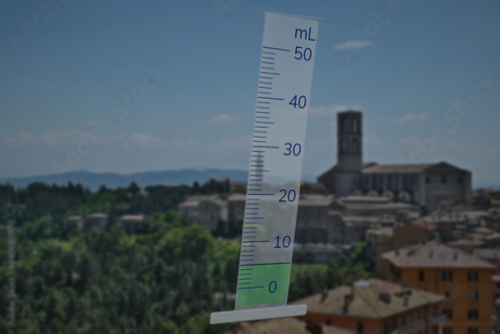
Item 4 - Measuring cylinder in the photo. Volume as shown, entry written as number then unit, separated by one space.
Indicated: 5 mL
